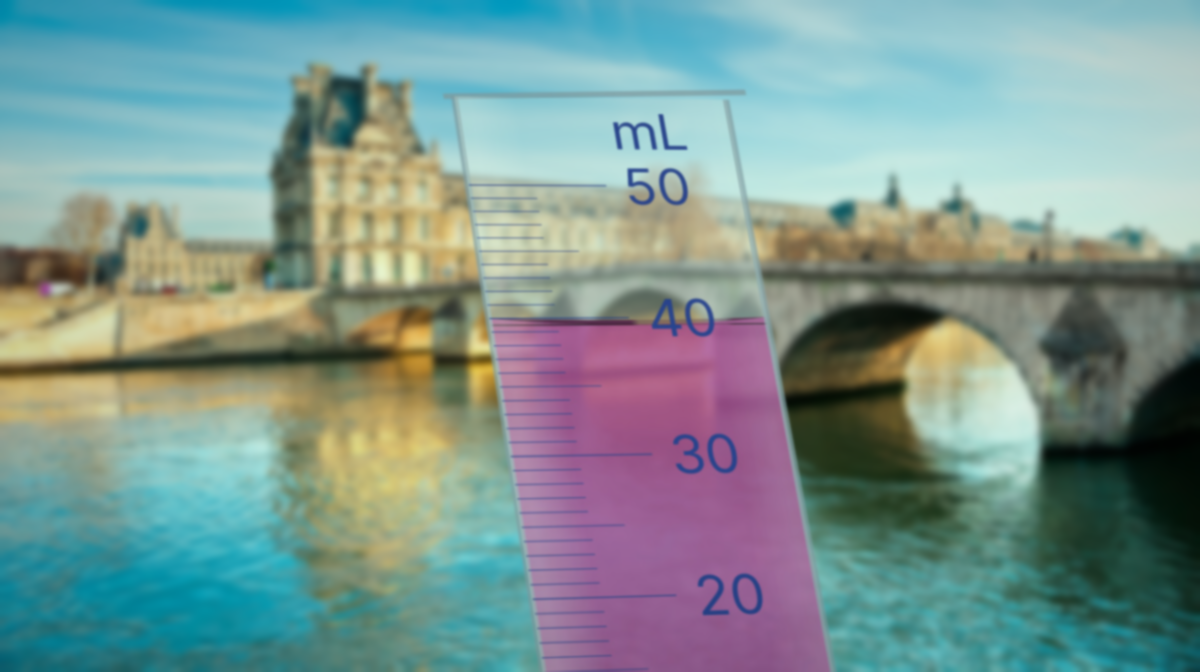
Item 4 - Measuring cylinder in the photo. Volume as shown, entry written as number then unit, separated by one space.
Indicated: 39.5 mL
